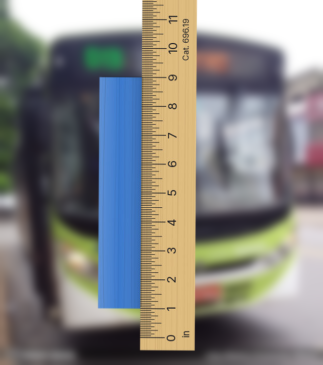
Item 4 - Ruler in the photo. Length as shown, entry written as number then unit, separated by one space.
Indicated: 8 in
